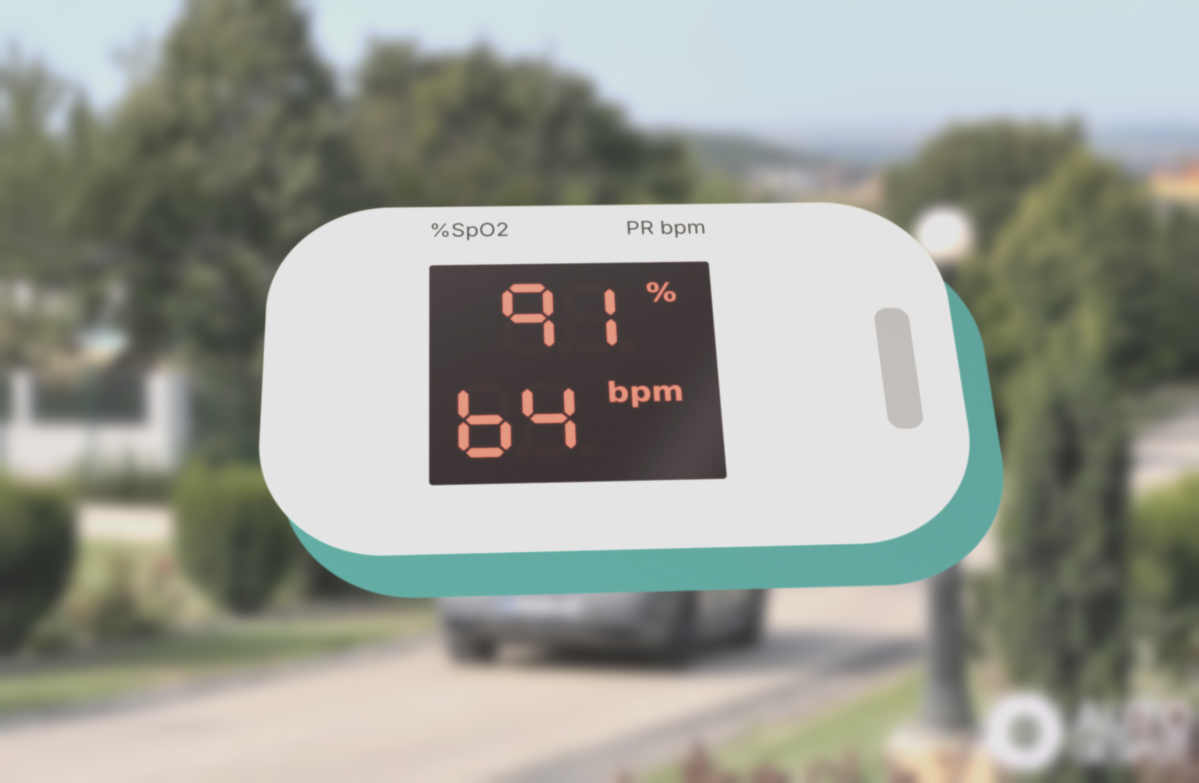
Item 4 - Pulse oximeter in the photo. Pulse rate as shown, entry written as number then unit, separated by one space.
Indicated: 64 bpm
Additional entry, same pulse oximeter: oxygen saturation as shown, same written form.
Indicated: 91 %
